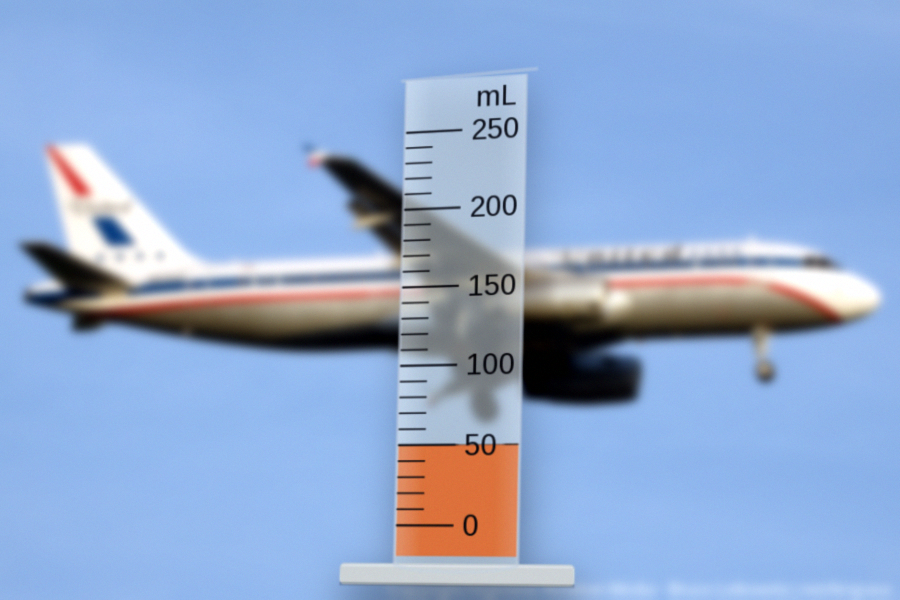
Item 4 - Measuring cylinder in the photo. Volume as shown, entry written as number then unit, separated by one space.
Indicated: 50 mL
